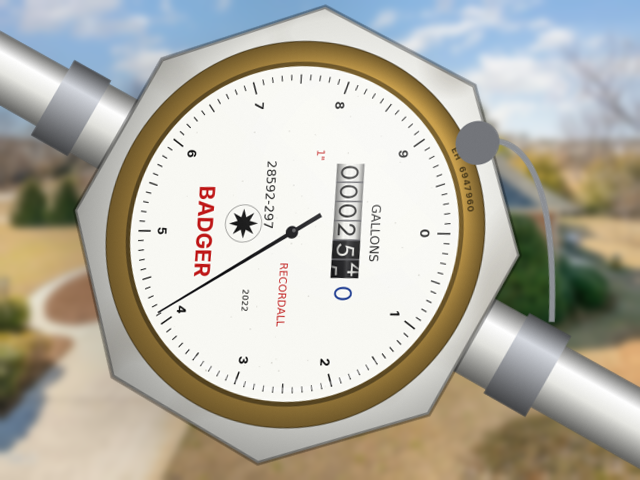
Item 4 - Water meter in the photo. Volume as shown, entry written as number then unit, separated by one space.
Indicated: 2544.1 gal
